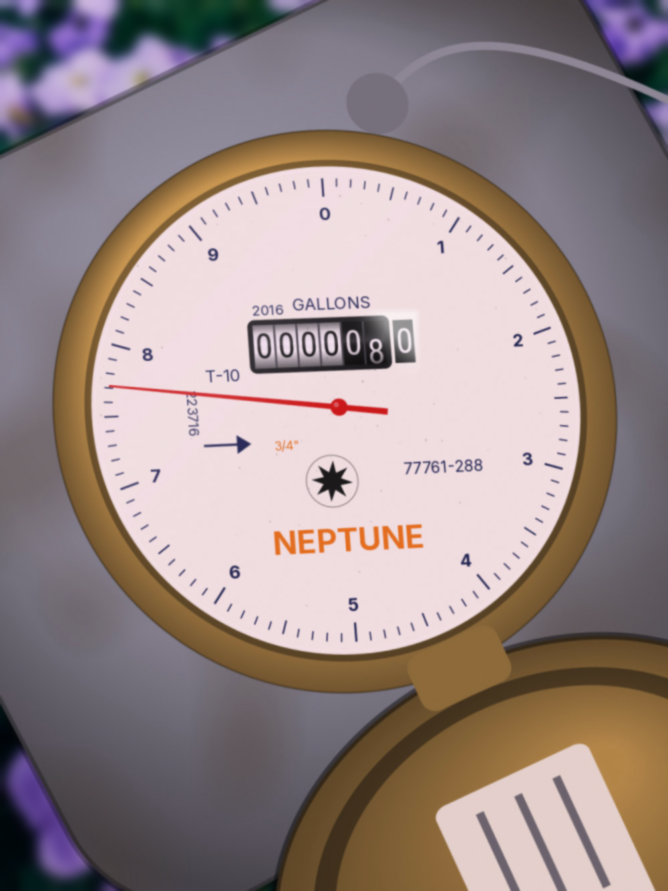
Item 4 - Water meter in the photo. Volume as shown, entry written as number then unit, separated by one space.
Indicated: 77.7 gal
